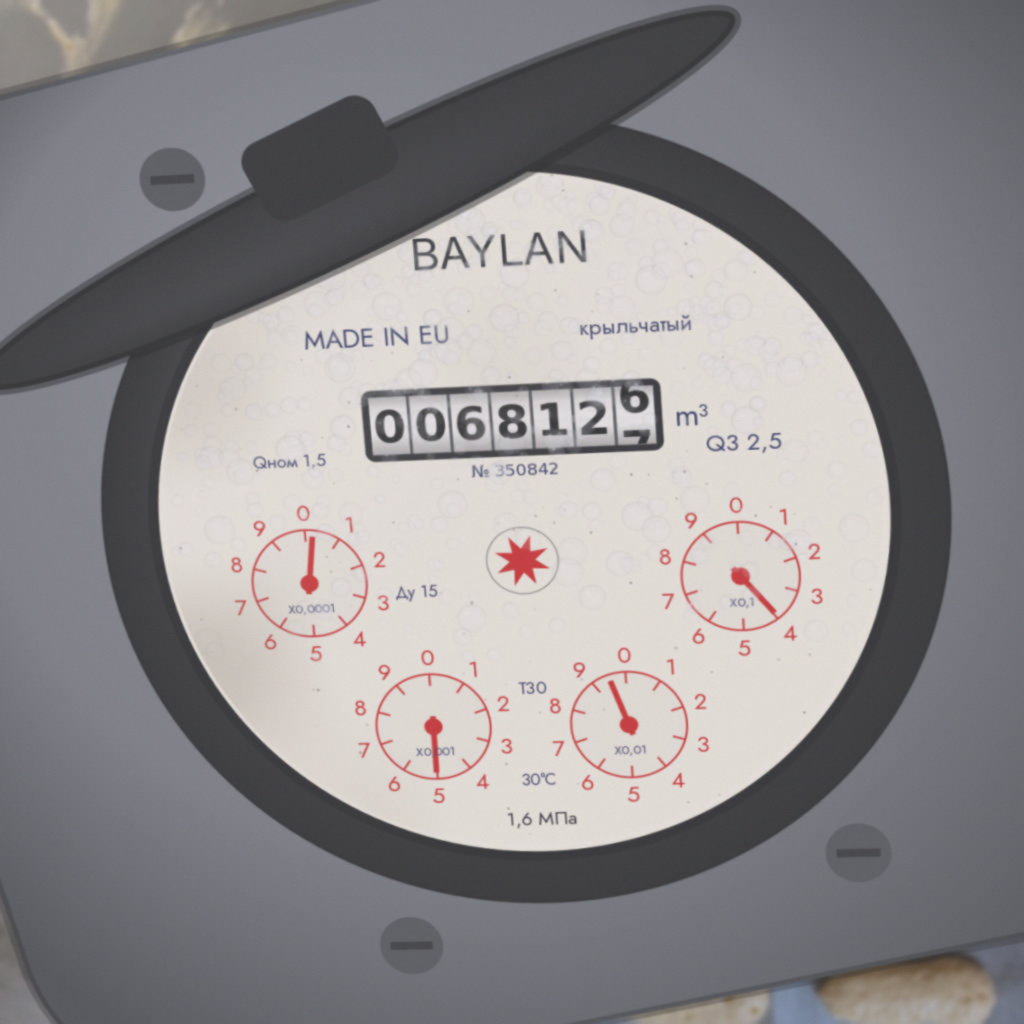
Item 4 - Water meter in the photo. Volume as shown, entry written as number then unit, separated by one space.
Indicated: 68126.3950 m³
